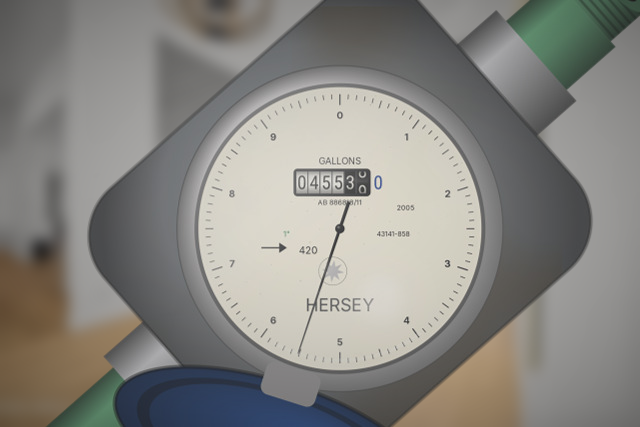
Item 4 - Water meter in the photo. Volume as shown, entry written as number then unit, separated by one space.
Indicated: 455385.5 gal
